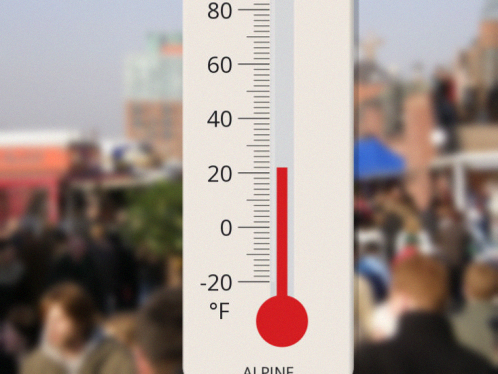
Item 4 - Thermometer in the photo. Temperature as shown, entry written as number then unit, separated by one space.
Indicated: 22 °F
